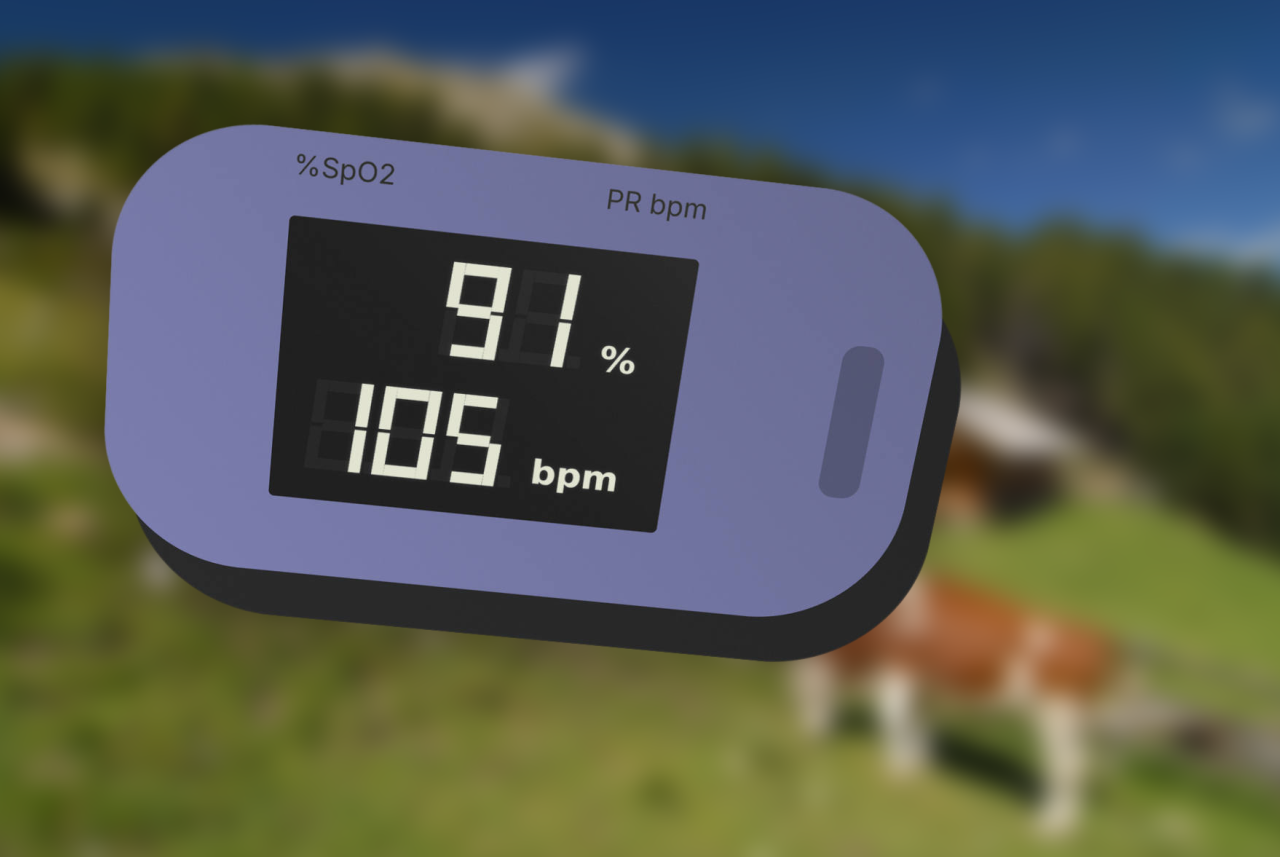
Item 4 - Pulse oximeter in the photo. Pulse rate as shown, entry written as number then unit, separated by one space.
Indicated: 105 bpm
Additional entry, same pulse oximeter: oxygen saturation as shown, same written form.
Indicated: 91 %
